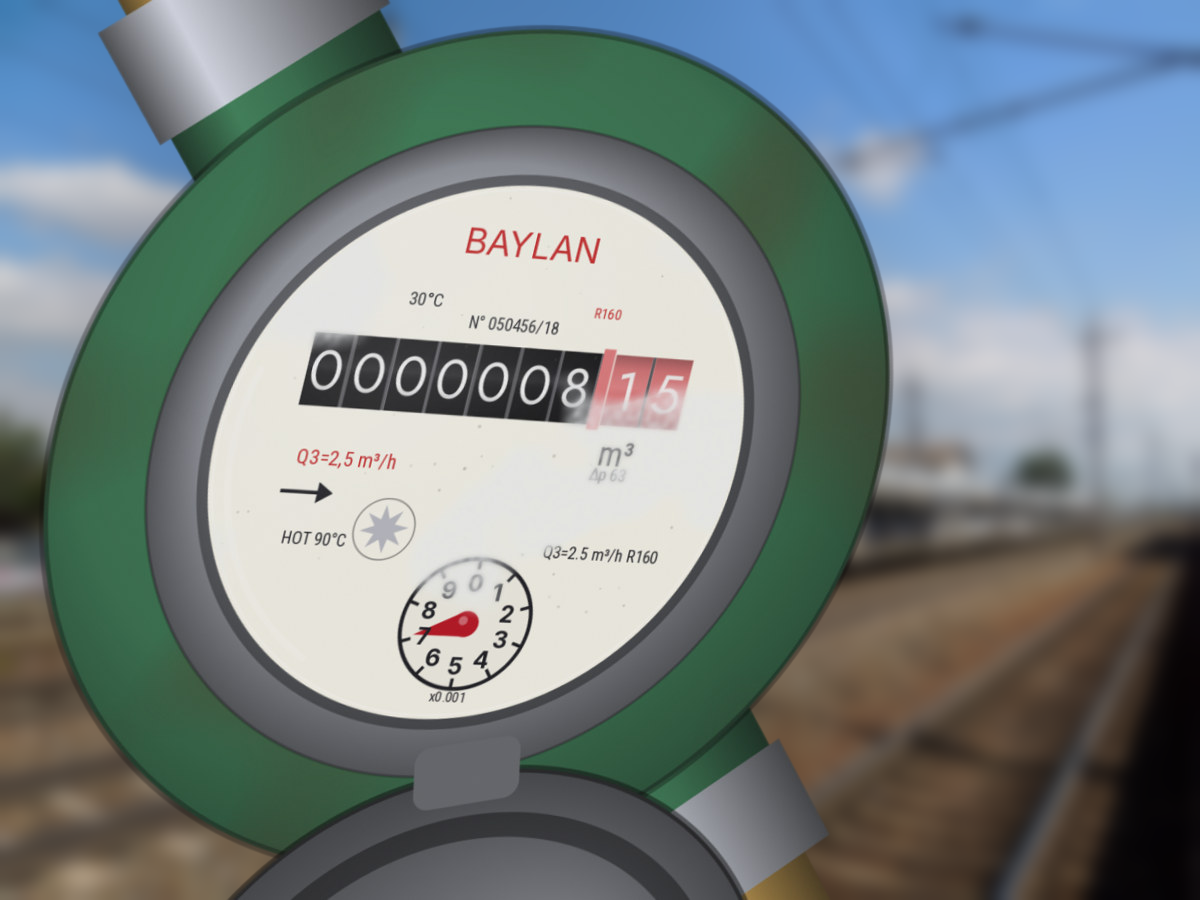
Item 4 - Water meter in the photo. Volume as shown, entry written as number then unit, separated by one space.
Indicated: 8.157 m³
